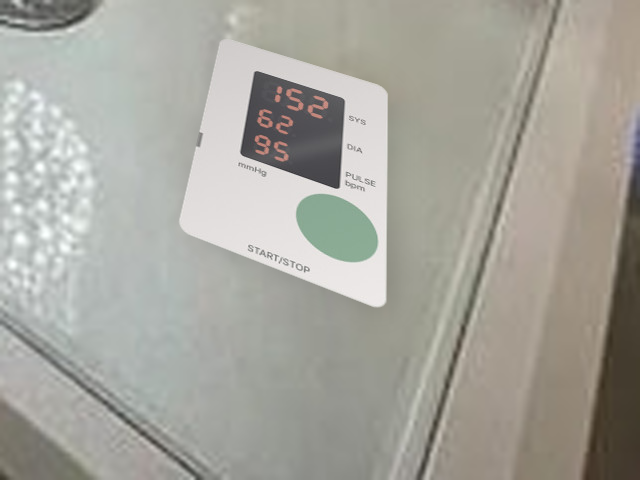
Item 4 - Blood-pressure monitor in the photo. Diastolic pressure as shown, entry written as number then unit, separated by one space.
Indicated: 62 mmHg
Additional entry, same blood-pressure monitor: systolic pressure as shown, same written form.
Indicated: 152 mmHg
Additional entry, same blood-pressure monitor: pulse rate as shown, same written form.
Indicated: 95 bpm
